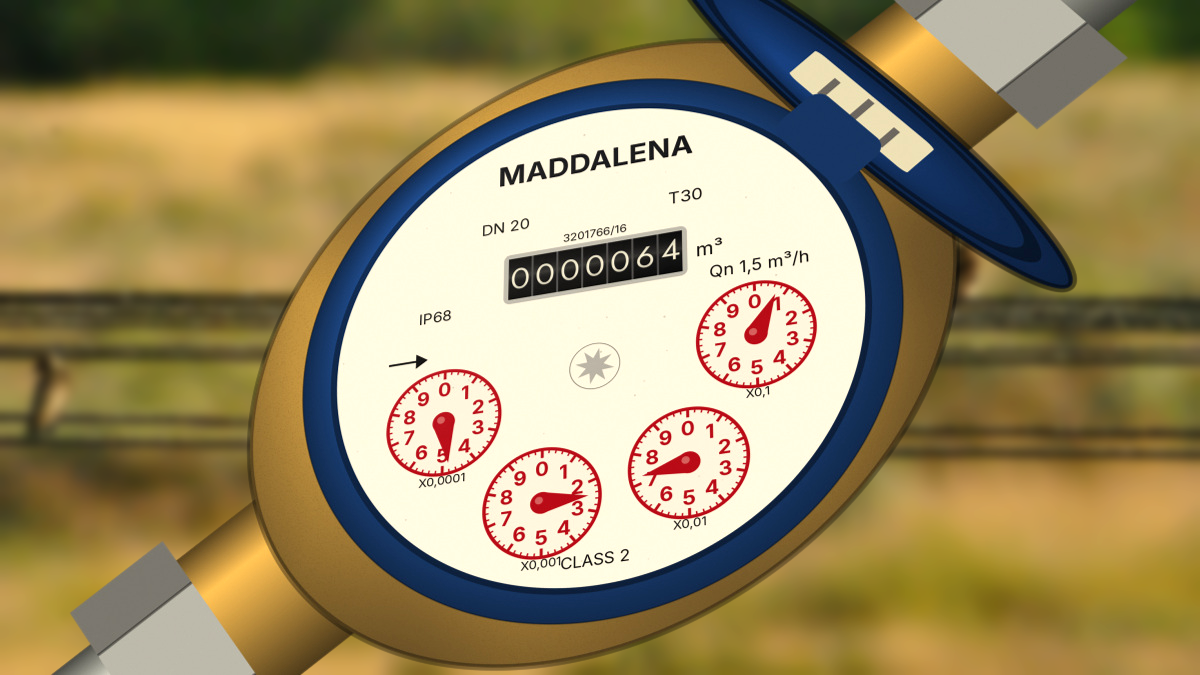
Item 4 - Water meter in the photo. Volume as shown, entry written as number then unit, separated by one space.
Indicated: 64.0724 m³
